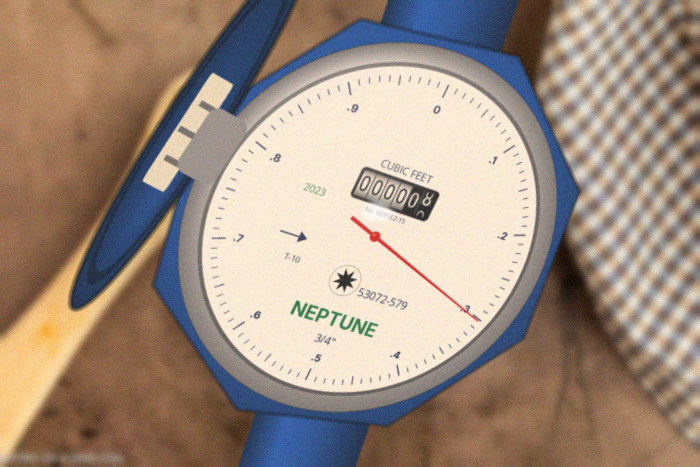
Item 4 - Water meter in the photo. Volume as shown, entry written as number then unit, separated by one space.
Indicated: 8.30 ft³
